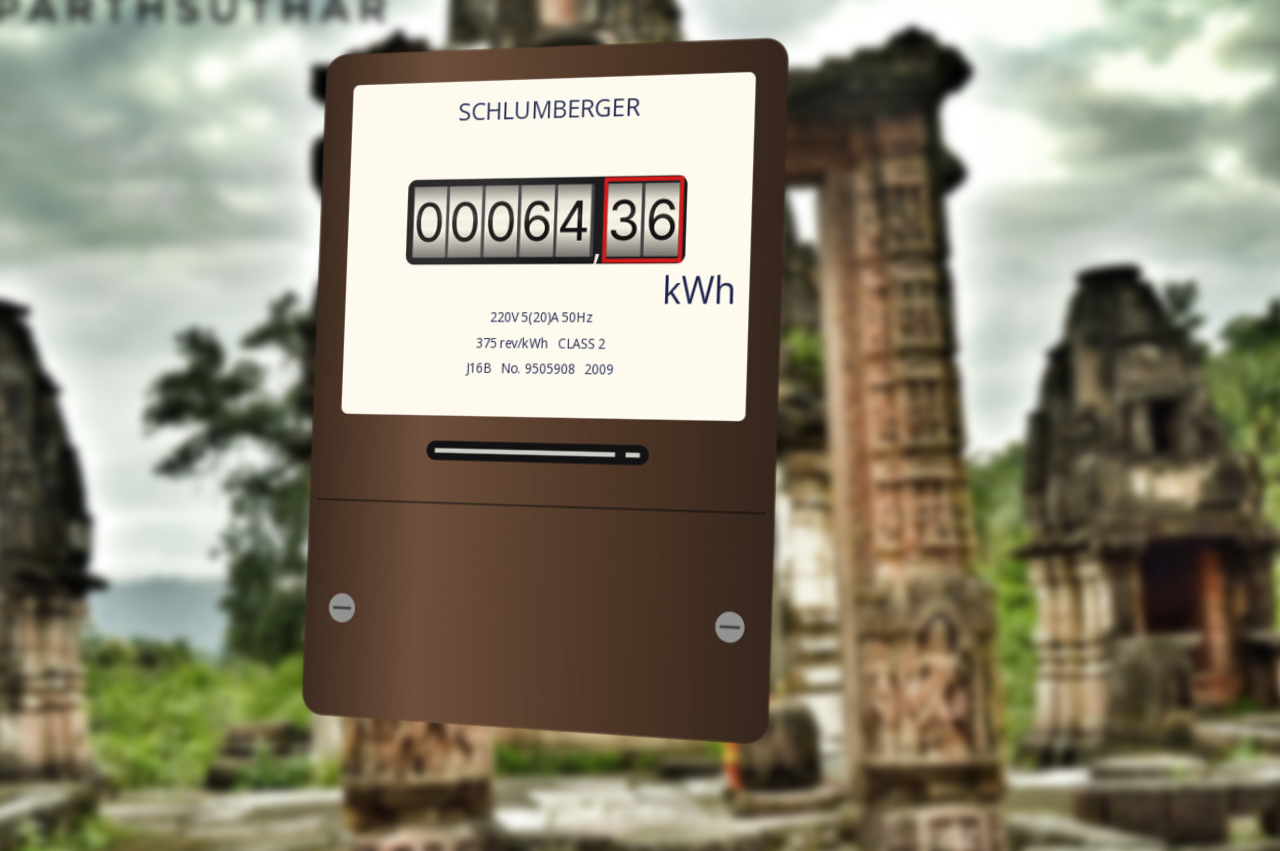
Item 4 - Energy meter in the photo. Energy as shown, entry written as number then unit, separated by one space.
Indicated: 64.36 kWh
